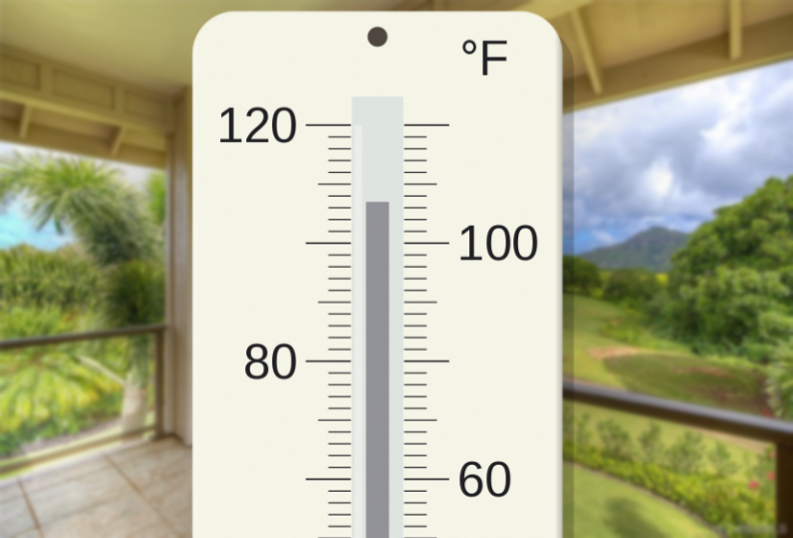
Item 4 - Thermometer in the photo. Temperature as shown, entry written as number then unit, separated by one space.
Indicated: 107 °F
